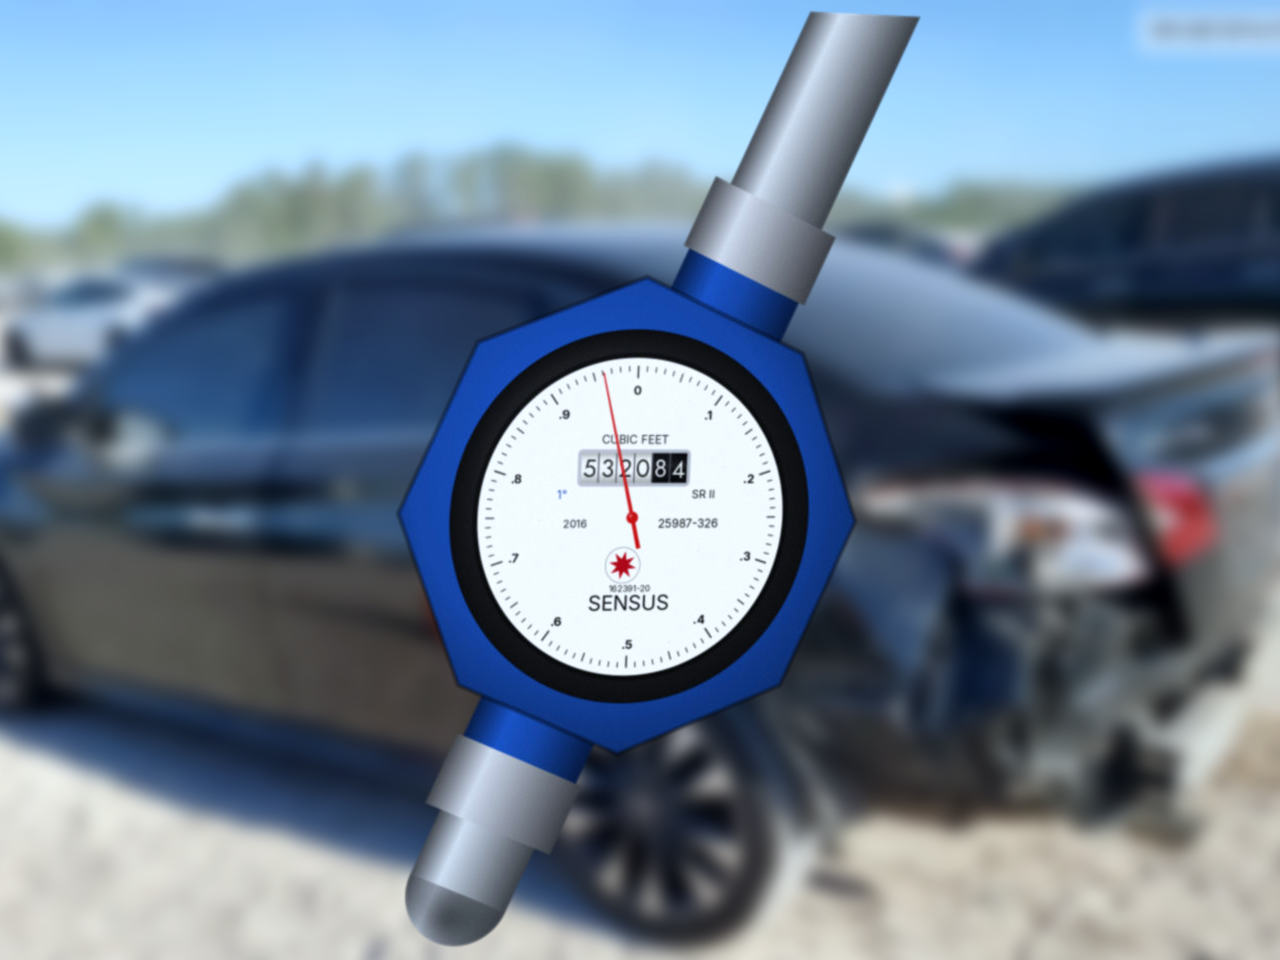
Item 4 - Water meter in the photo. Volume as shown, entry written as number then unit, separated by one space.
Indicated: 532083.96 ft³
